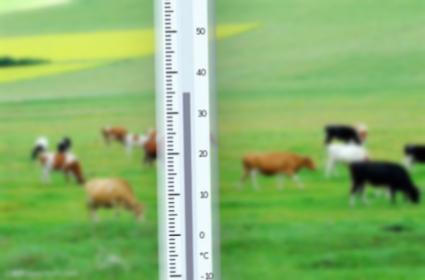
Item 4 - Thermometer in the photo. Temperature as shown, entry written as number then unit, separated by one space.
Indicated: 35 °C
